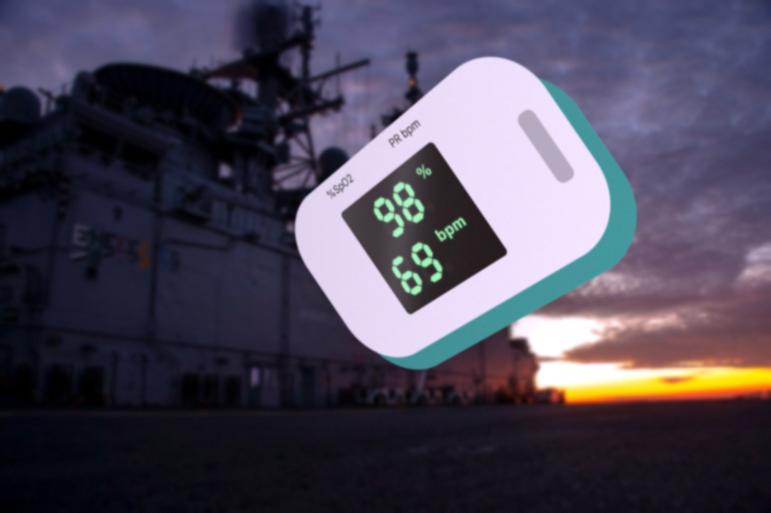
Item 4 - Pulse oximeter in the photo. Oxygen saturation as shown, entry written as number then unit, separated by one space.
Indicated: 98 %
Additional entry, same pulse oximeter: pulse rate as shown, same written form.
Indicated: 69 bpm
